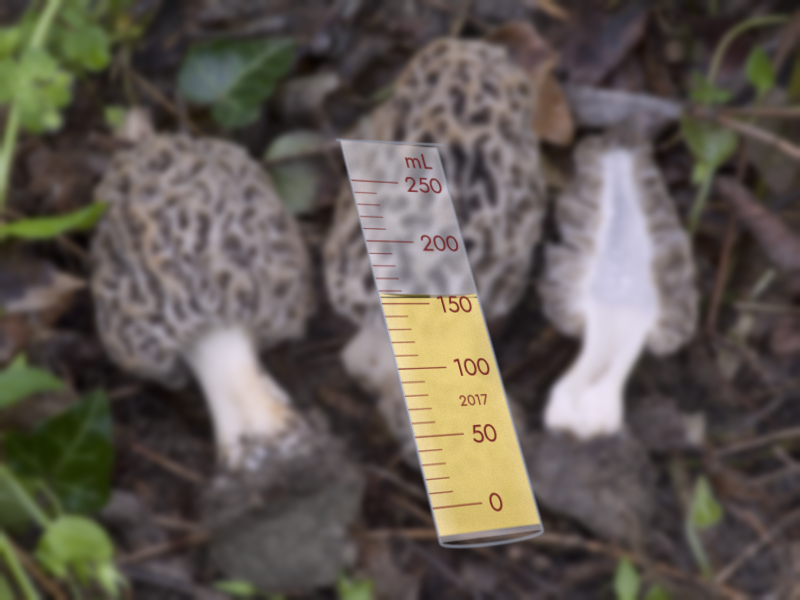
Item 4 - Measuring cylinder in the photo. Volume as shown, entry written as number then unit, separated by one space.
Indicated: 155 mL
